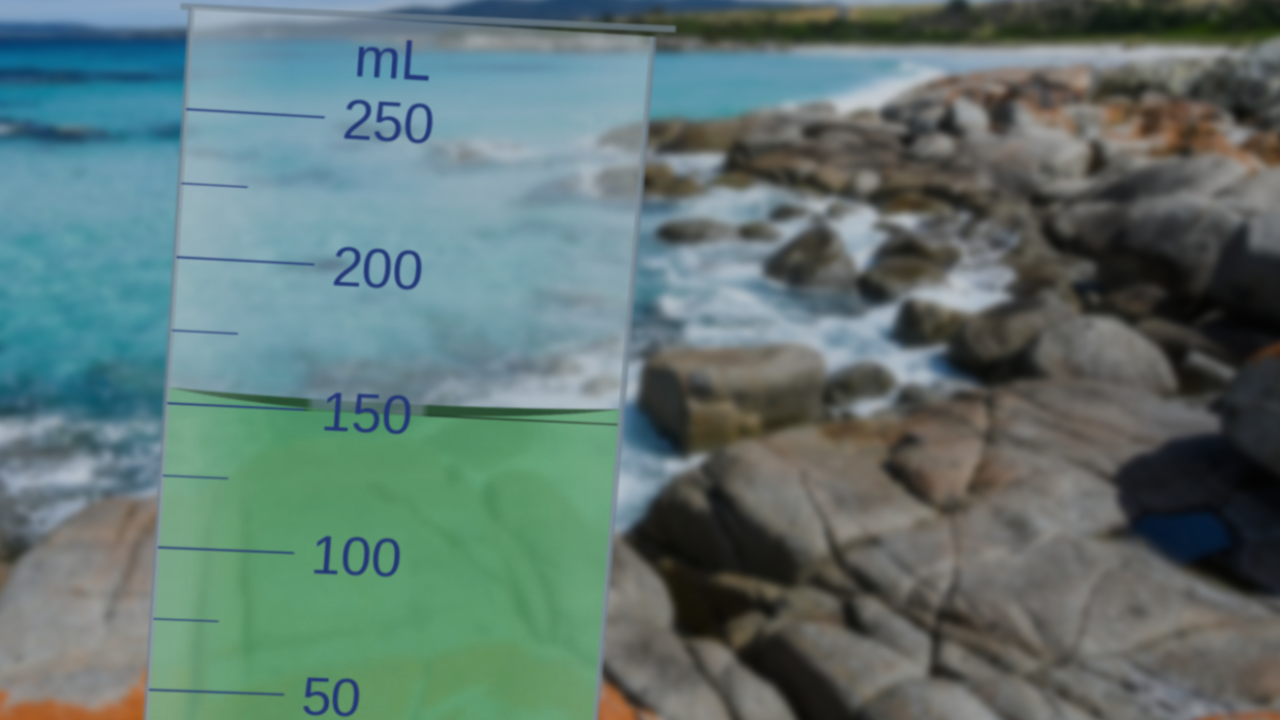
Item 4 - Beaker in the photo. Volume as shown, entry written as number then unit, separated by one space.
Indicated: 150 mL
